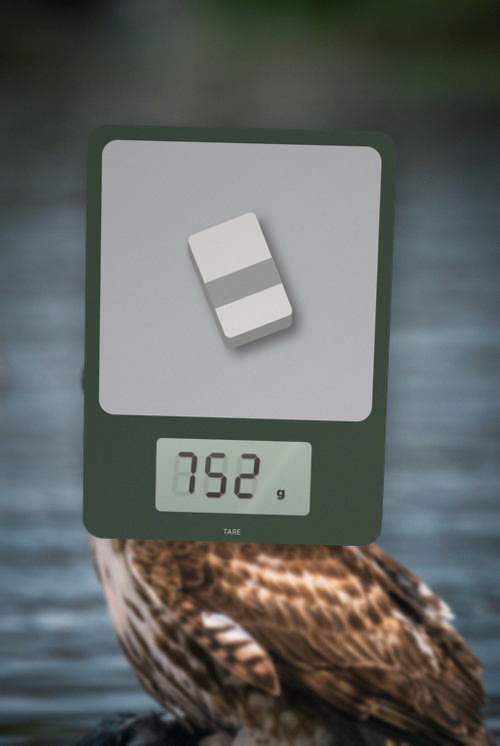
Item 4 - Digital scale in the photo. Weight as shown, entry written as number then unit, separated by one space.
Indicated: 752 g
